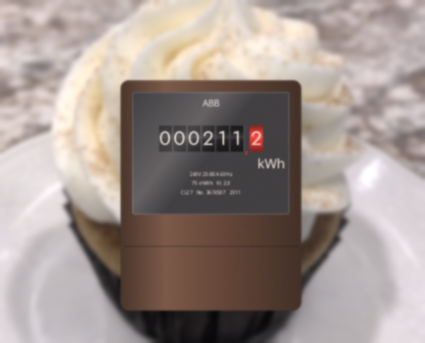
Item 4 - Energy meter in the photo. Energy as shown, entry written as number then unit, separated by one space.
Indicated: 211.2 kWh
